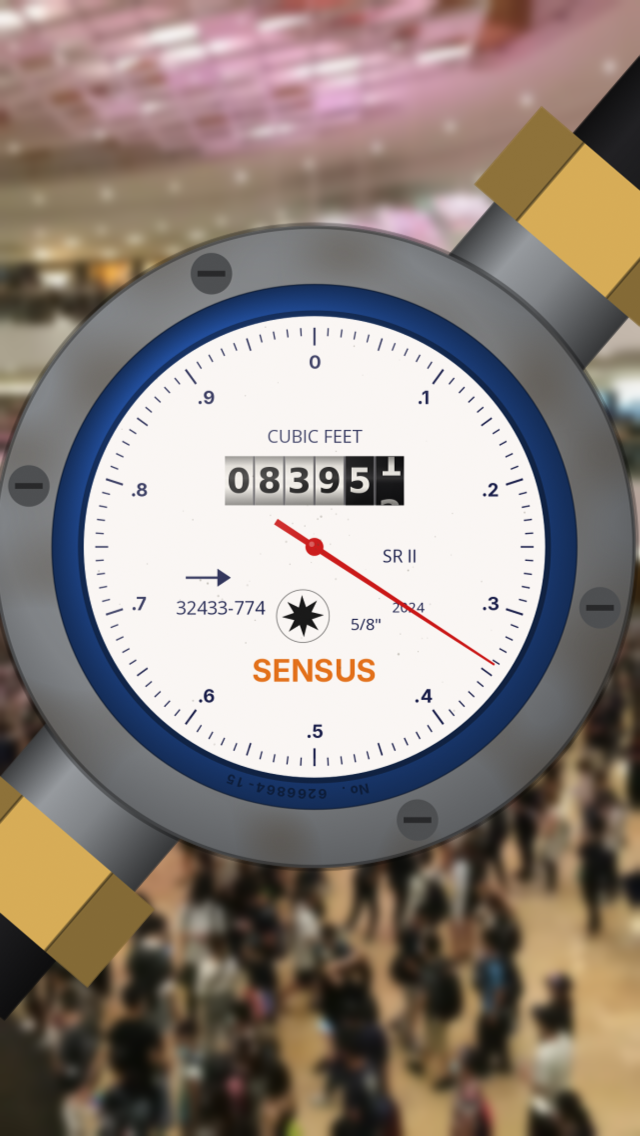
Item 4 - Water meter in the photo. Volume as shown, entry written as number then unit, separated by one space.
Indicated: 83951.34 ft³
